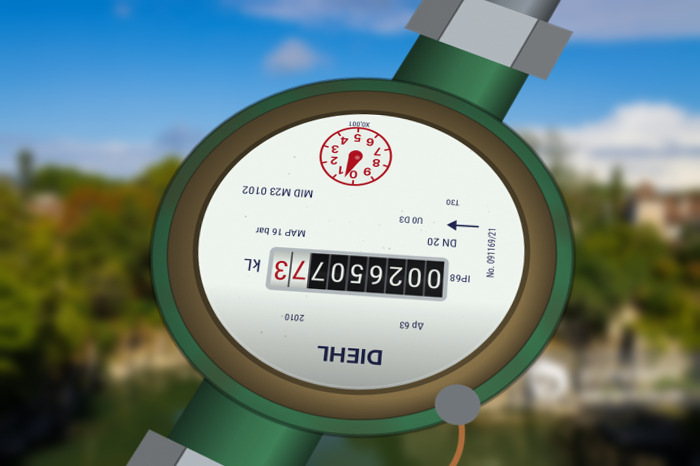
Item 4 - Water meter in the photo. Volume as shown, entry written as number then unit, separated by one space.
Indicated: 26507.730 kL
